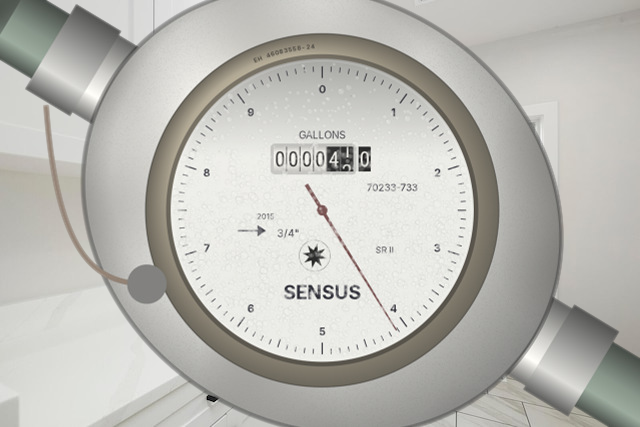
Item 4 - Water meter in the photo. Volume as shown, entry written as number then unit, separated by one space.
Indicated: 414.1 gal
